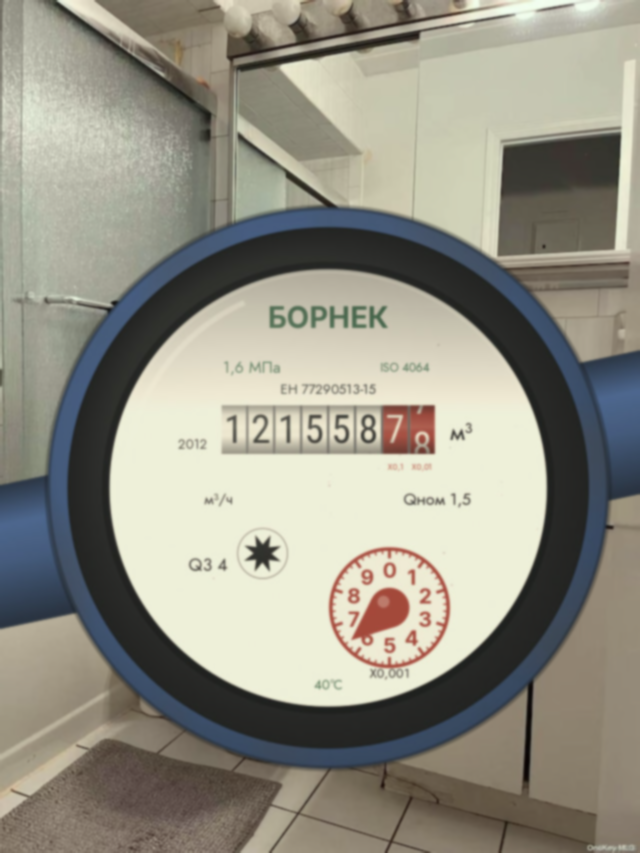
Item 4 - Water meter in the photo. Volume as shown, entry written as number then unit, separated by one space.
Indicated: 121558.776 m³
